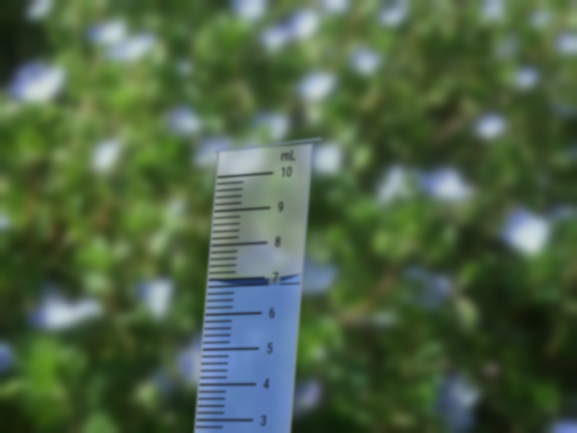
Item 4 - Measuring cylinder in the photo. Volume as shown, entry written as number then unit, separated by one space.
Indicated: 6.8 mL
